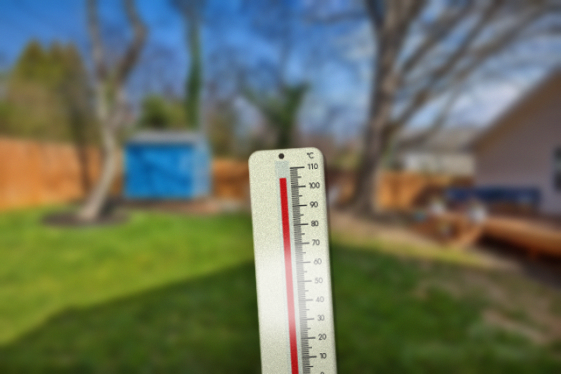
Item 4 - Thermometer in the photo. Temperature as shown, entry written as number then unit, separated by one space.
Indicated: 105 °C
